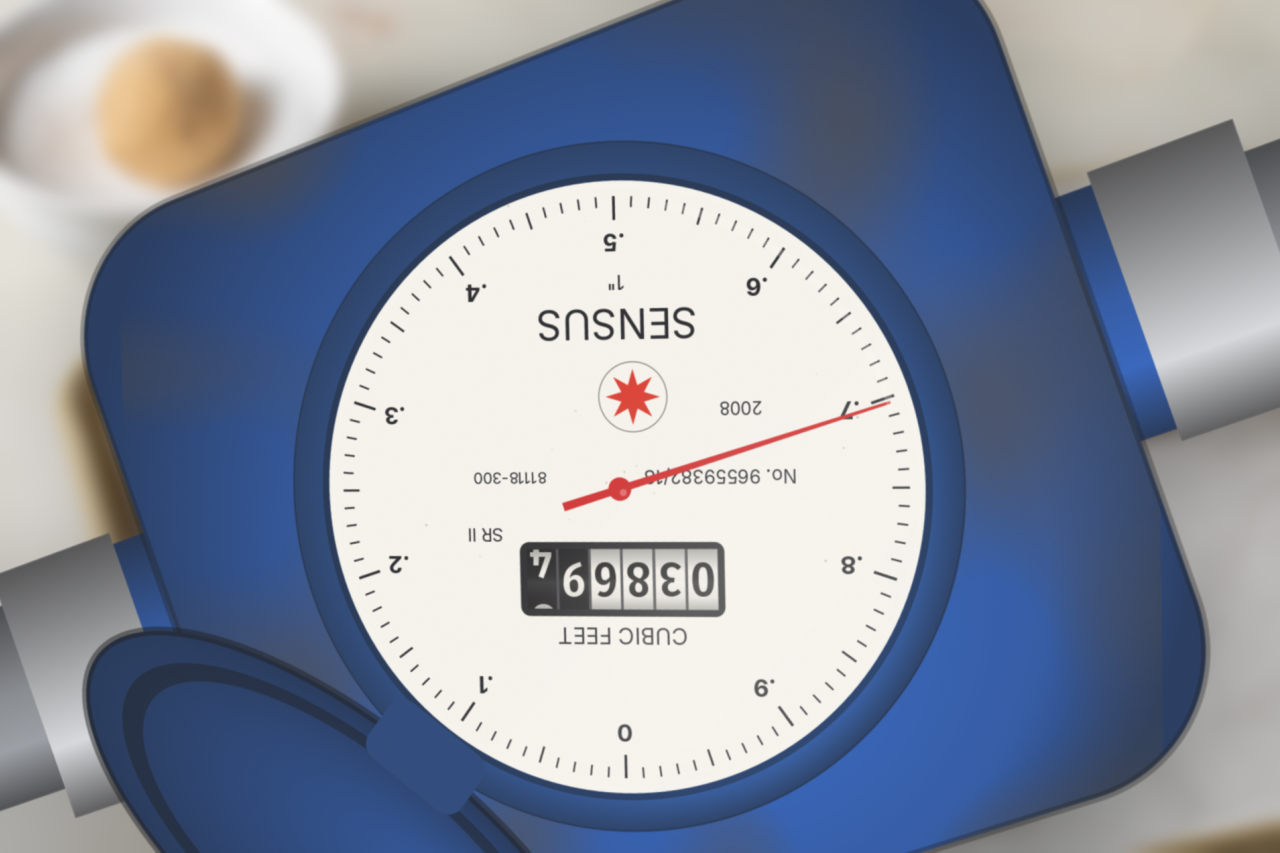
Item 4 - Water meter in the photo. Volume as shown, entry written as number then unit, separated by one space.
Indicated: 38693.70 ft³
